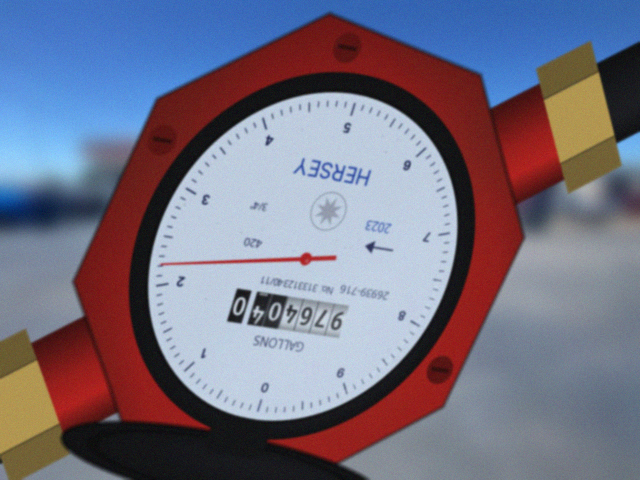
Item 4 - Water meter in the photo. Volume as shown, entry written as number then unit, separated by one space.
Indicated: 9764042.2 gal
